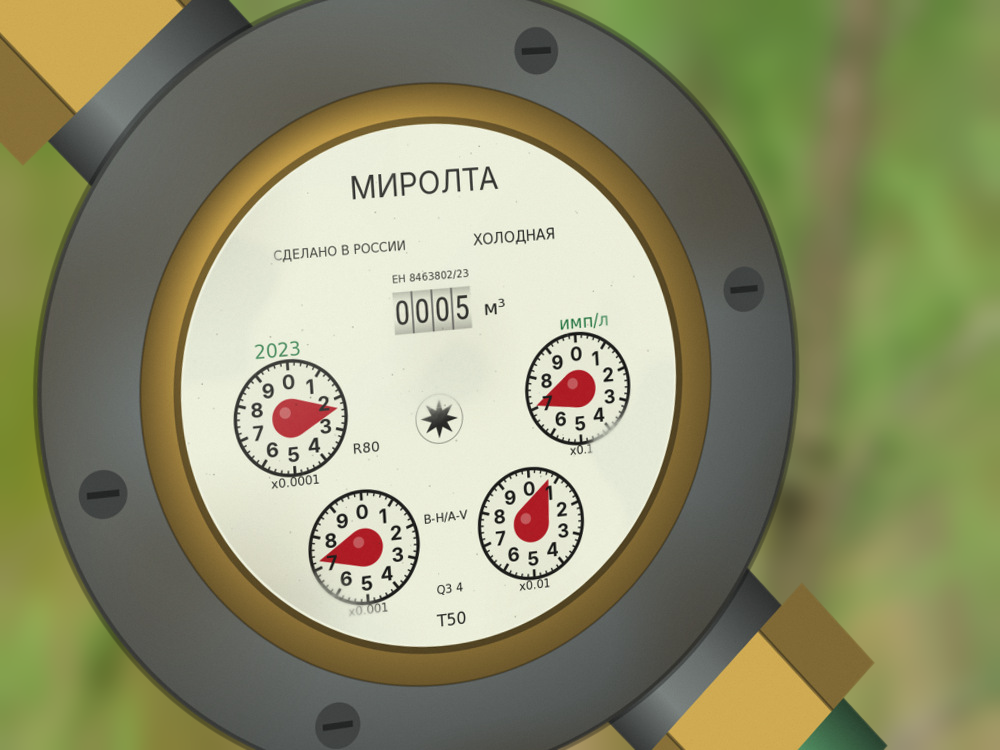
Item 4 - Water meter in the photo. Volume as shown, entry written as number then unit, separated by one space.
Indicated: 5.7072 m³
